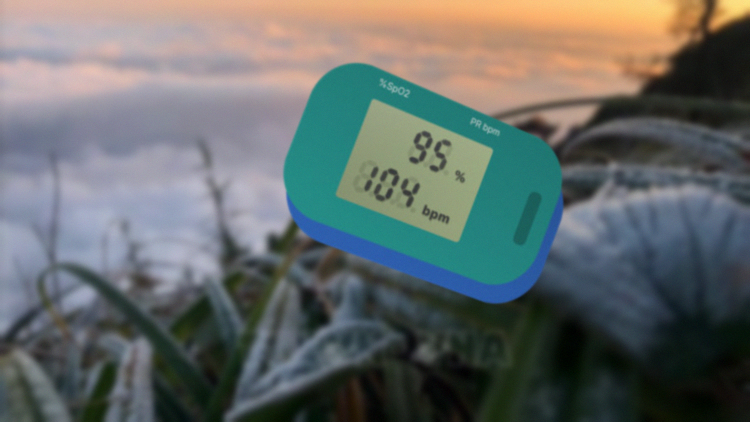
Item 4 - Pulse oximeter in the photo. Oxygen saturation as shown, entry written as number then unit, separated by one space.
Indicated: 95 %
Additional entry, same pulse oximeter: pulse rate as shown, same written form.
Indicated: 104 bpm
